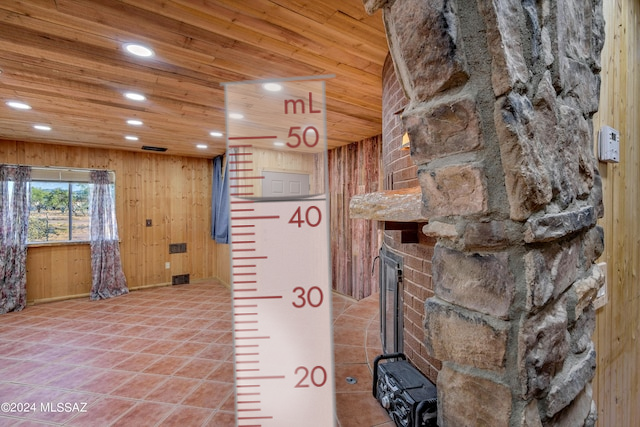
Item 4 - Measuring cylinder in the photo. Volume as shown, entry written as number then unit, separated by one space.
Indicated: 42 mL
